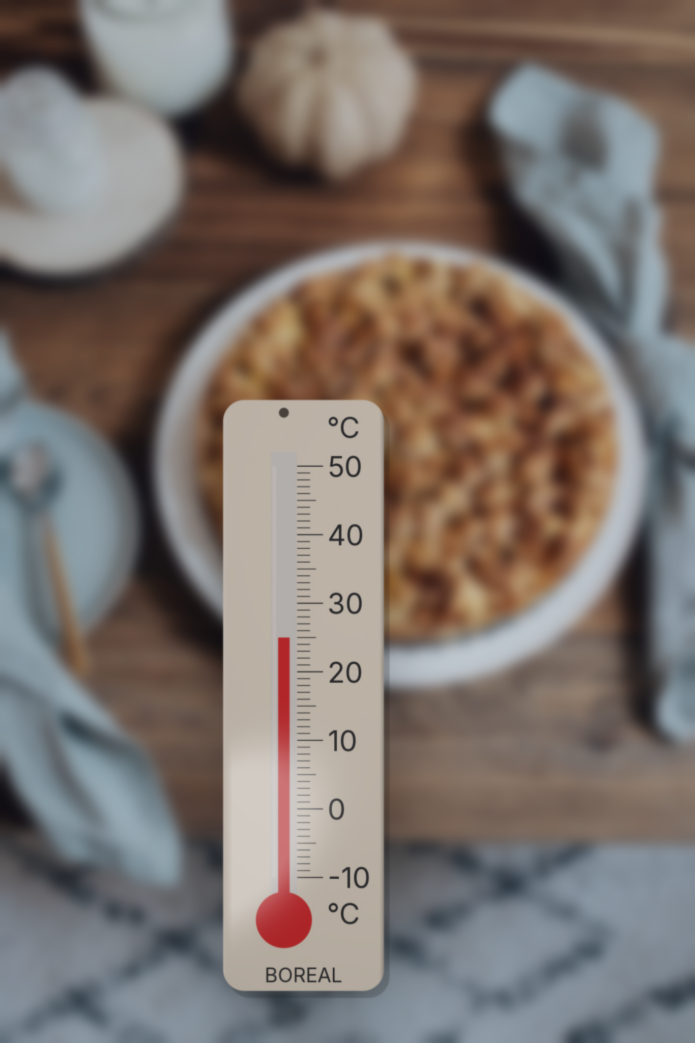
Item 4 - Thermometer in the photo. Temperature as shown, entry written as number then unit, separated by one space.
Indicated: 25 °C
